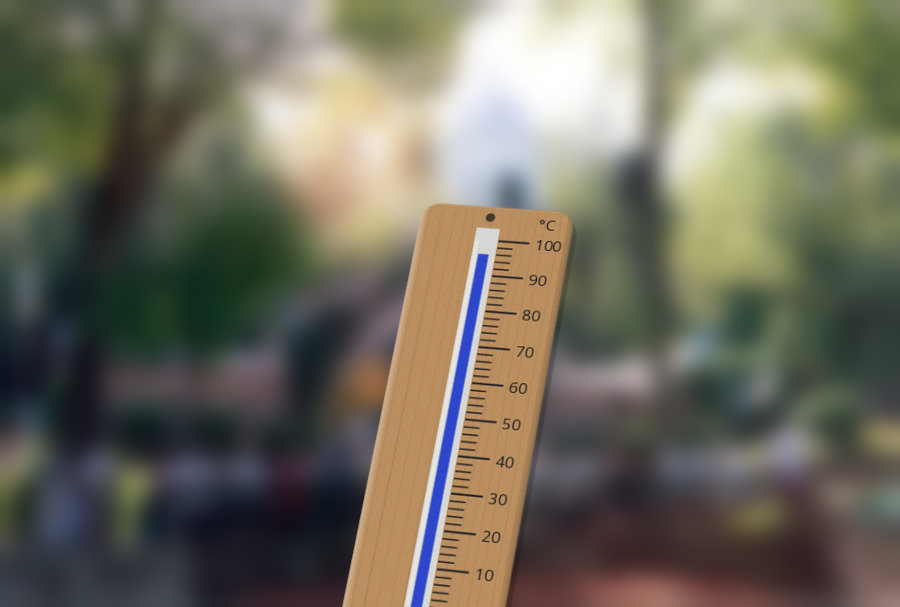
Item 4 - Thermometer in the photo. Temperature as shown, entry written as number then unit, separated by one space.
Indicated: 96 °C
